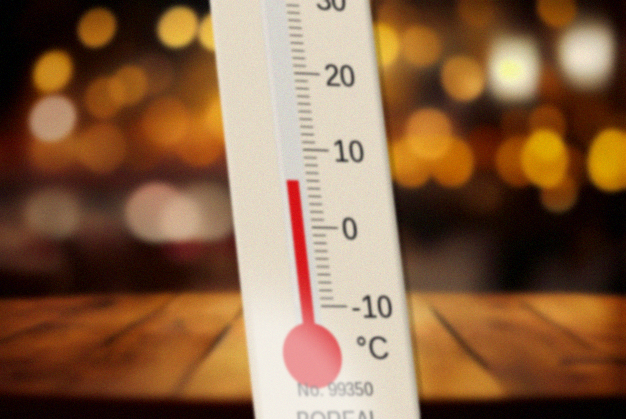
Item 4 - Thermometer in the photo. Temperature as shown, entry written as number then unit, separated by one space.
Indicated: 6 °C
